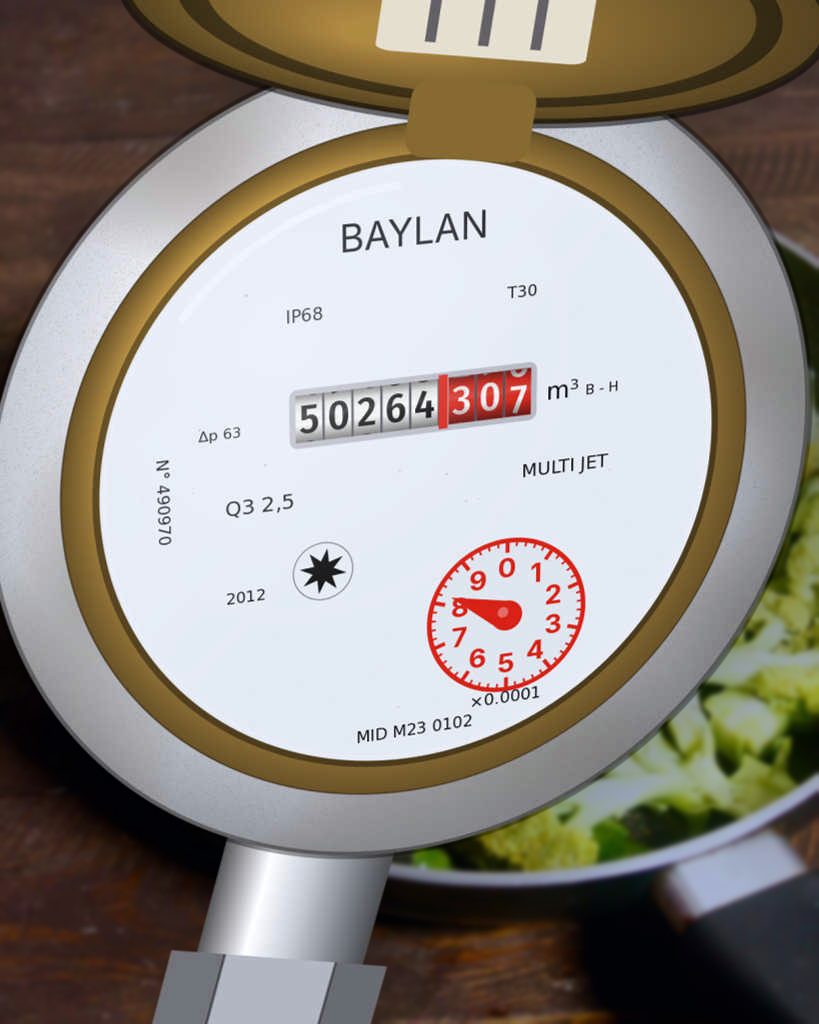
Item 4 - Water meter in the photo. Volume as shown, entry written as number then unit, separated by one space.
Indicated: 50264.3068 m³
